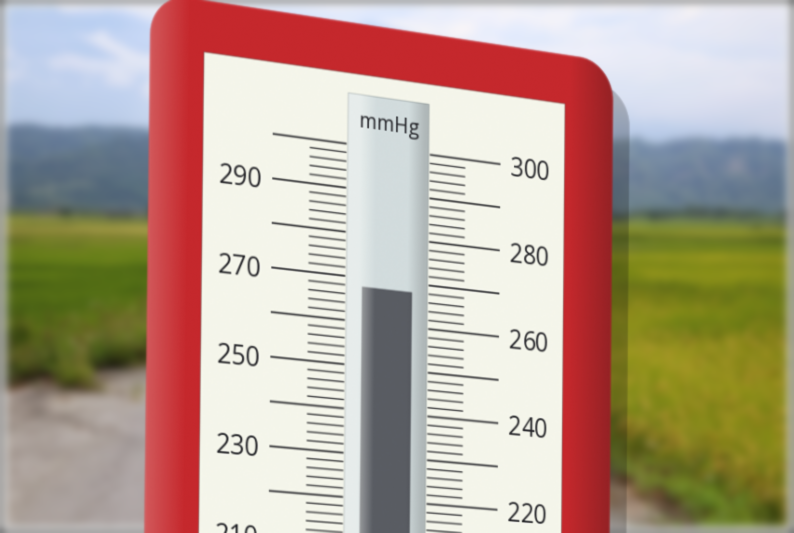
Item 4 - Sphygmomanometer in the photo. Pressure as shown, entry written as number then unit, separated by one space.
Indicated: 268 mmHg
